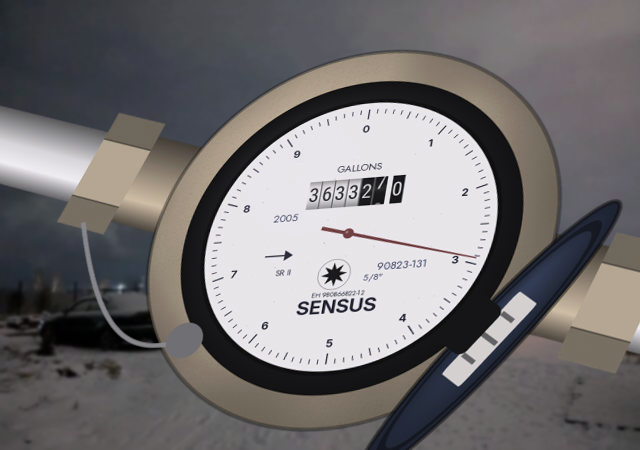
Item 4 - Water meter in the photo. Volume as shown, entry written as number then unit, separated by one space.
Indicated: 3633272.9 gal
